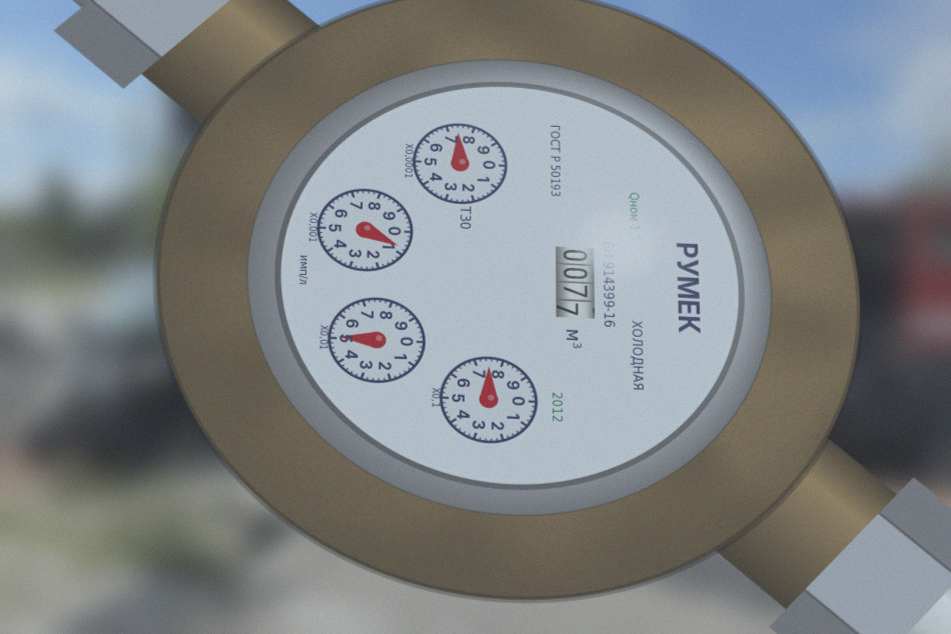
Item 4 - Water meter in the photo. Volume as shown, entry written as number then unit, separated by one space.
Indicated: 76.7507 m³
